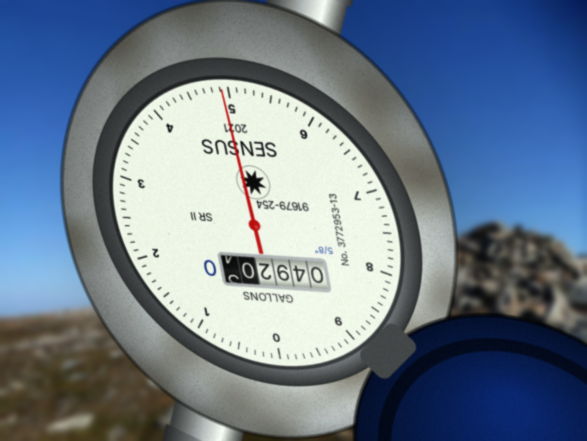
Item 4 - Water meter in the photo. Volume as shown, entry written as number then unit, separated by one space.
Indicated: 492034.9 gal
